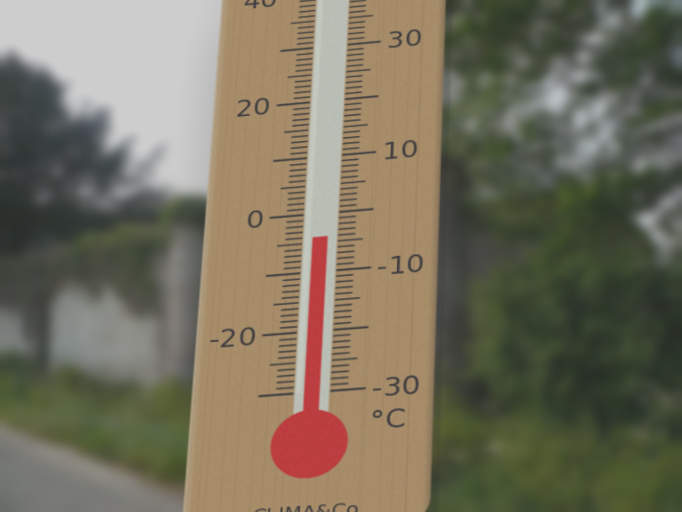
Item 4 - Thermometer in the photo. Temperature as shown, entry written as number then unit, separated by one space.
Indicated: -4 °C
